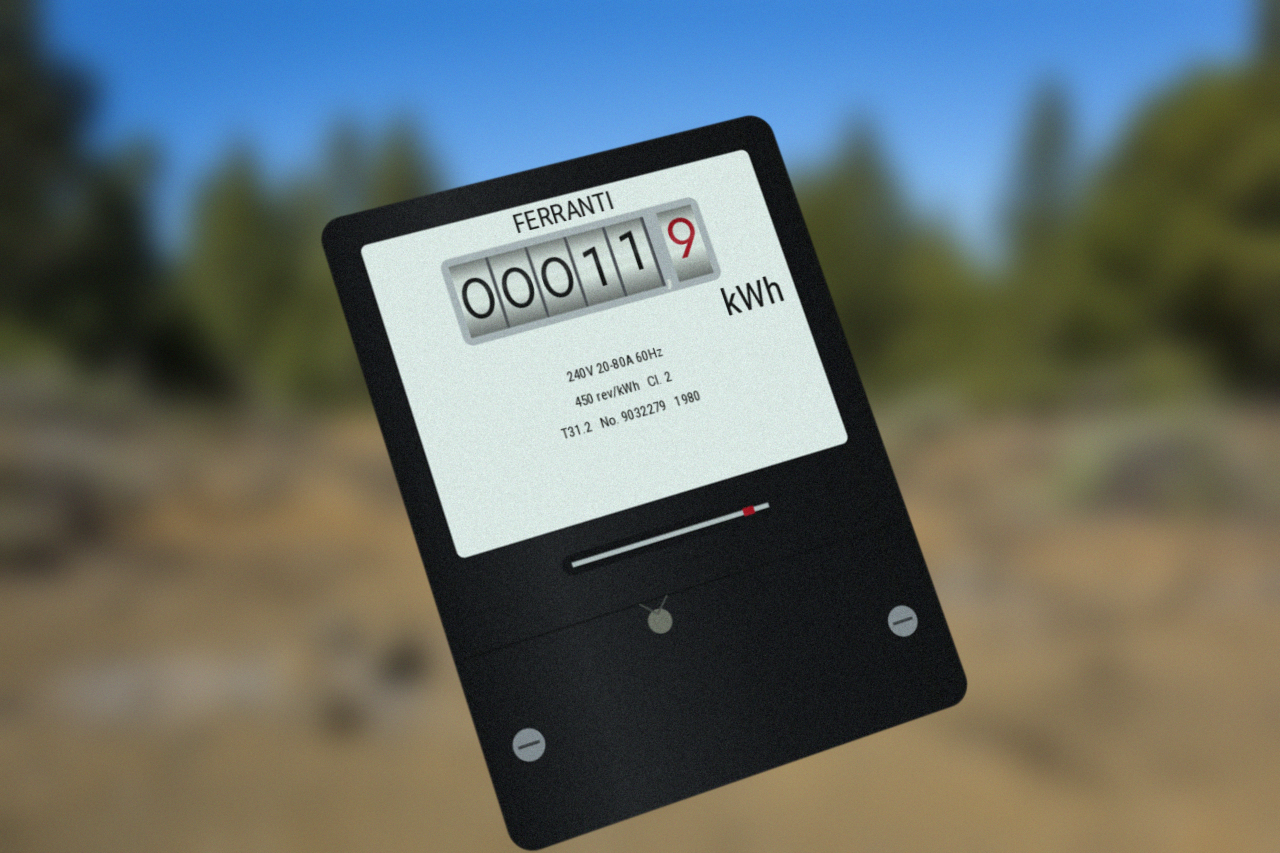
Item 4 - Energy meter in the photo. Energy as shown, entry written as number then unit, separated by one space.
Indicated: 11.9 kWh
